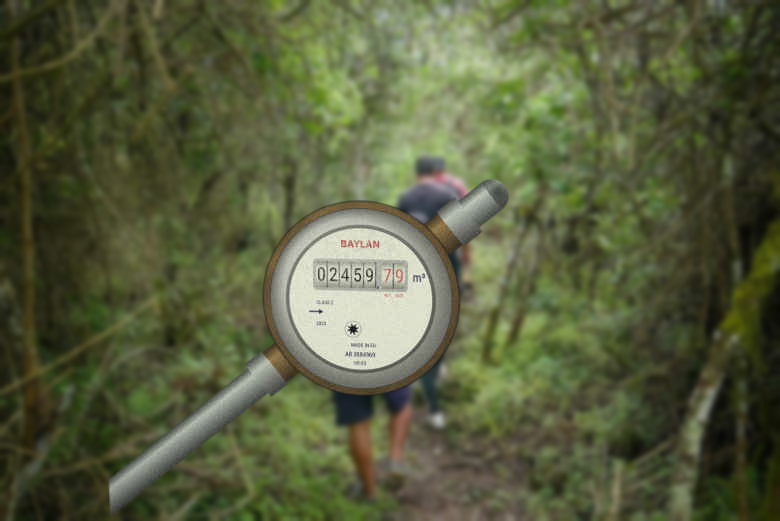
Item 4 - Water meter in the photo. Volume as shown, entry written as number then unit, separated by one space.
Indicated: 2459.79 m³
